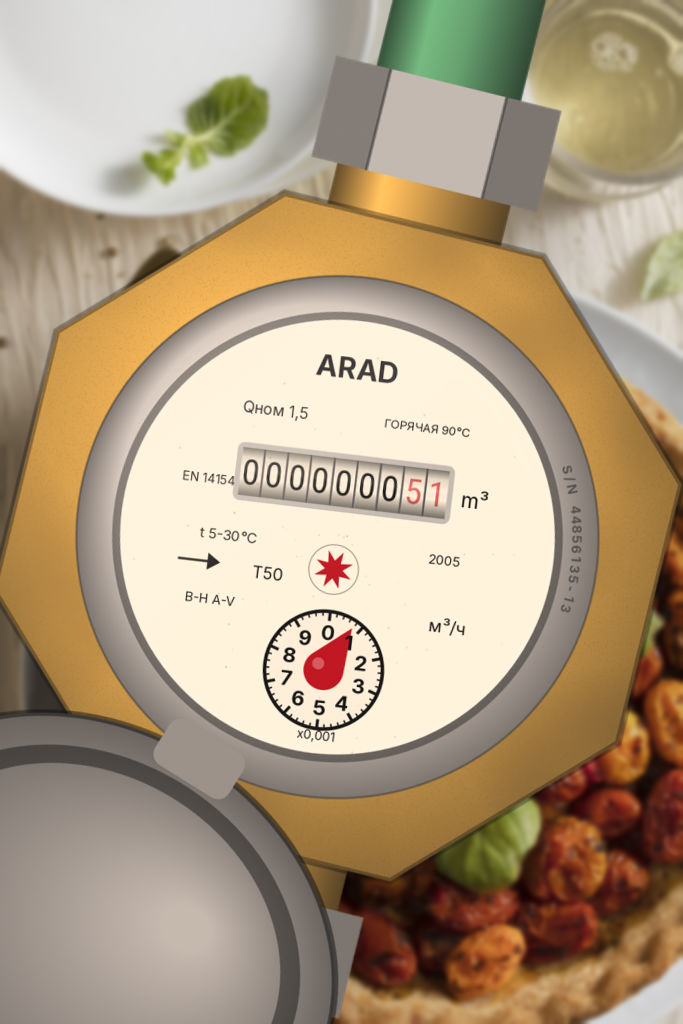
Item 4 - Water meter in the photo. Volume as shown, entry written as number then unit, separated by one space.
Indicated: 0.510 m³
